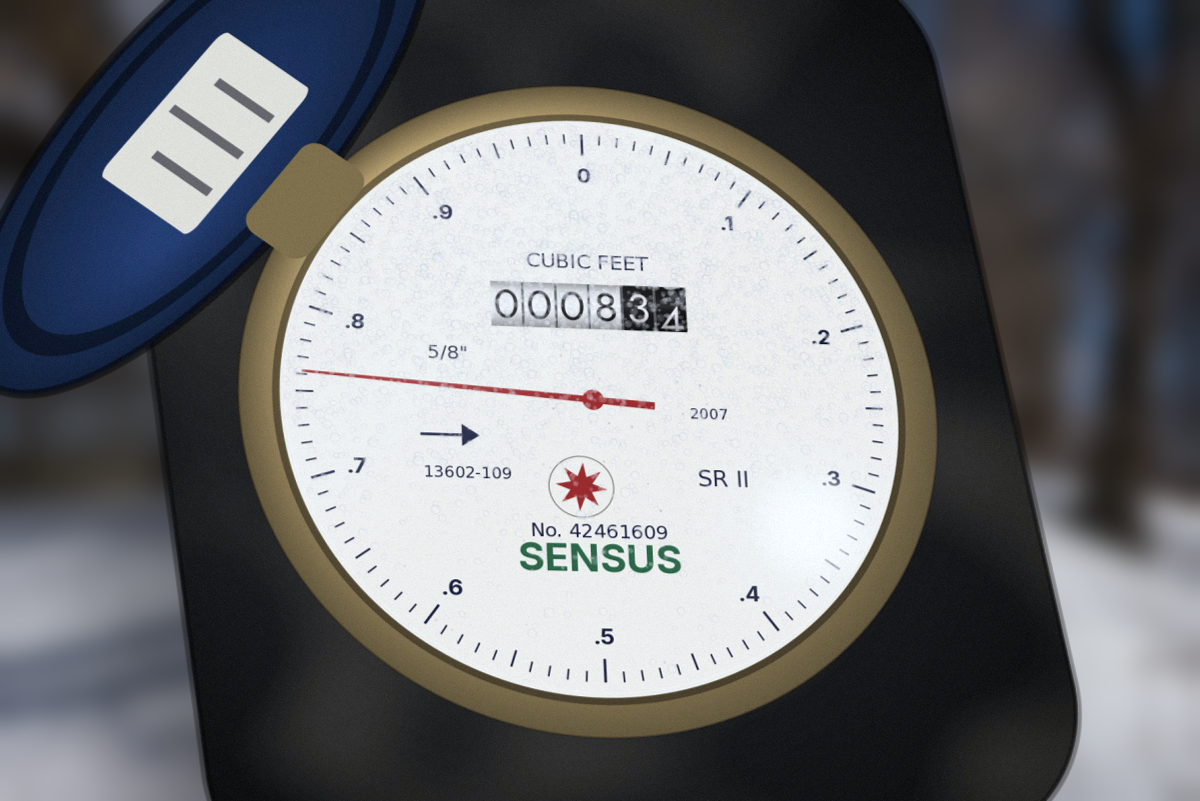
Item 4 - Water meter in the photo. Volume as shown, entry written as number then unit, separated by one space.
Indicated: 833.76 ft³
